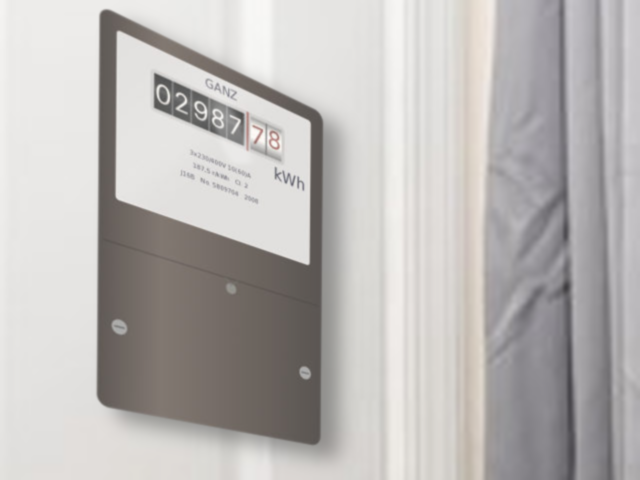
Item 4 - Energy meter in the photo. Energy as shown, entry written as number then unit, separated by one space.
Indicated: 2987.78 kWh
